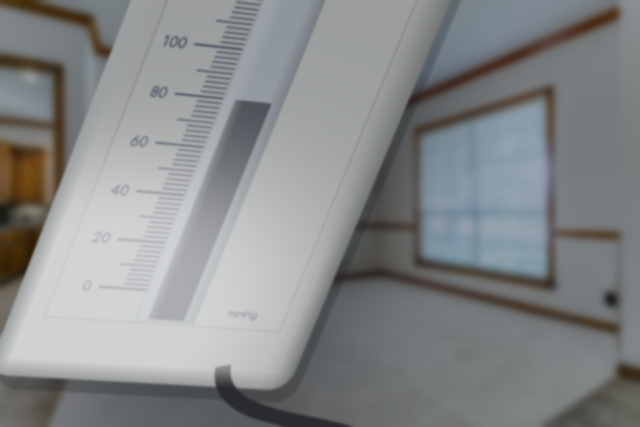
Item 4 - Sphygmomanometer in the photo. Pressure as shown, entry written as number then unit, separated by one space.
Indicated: 80 mmHg
